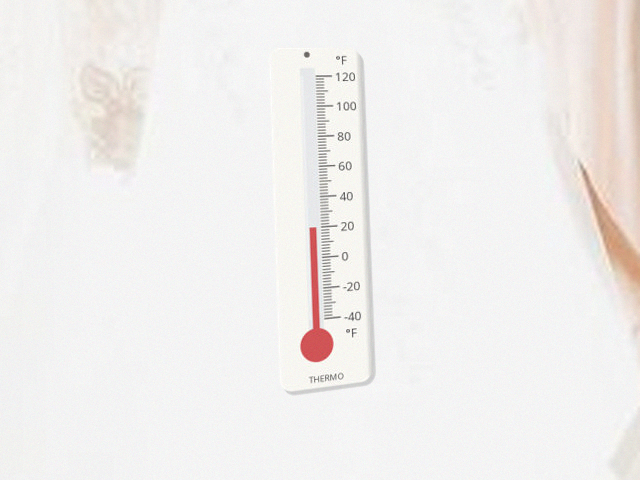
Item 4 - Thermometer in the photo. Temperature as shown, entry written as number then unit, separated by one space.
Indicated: 20 °F
